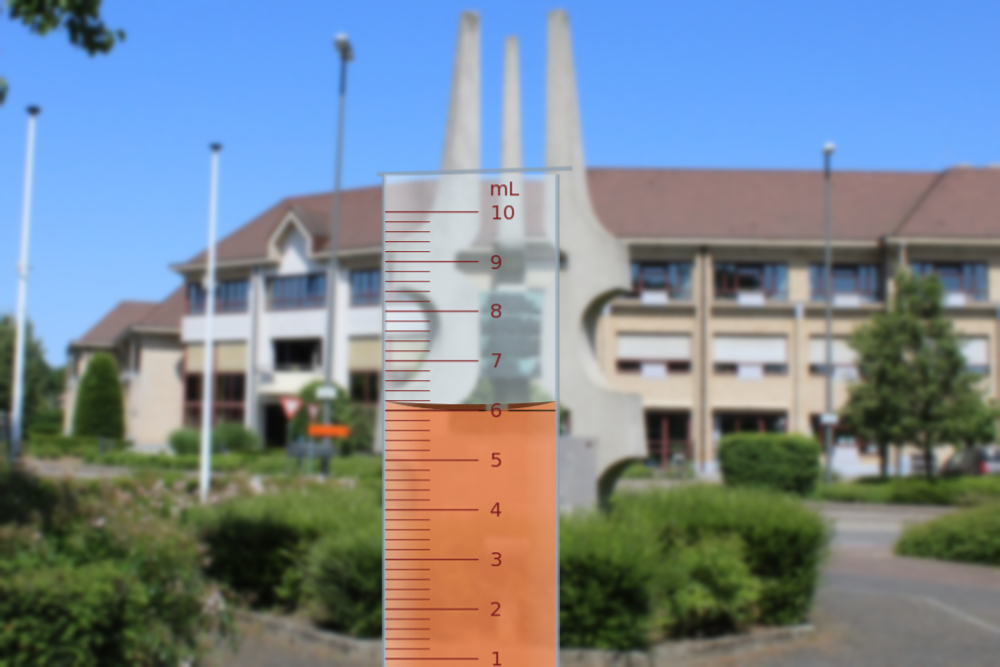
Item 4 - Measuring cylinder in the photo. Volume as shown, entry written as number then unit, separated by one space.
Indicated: 6 mL
